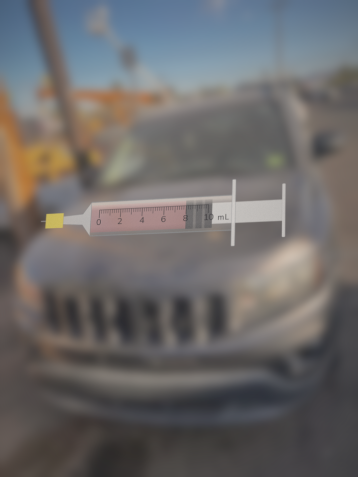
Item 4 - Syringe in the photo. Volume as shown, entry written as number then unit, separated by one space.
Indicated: 8 mL
